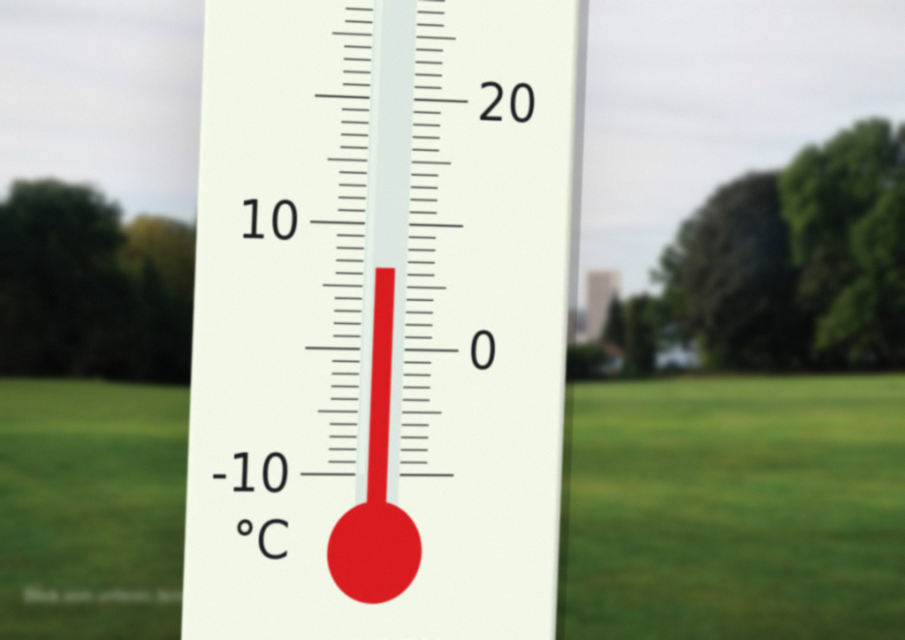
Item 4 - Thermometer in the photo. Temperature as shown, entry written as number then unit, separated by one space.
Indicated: 6.5 °C
